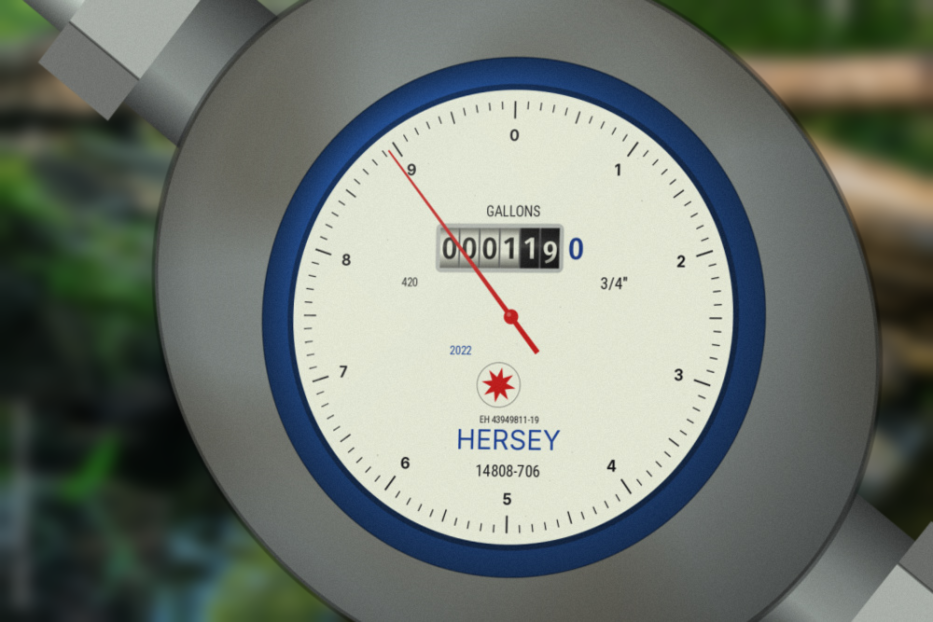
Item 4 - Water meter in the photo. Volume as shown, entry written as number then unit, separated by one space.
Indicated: 1188.9 gal
